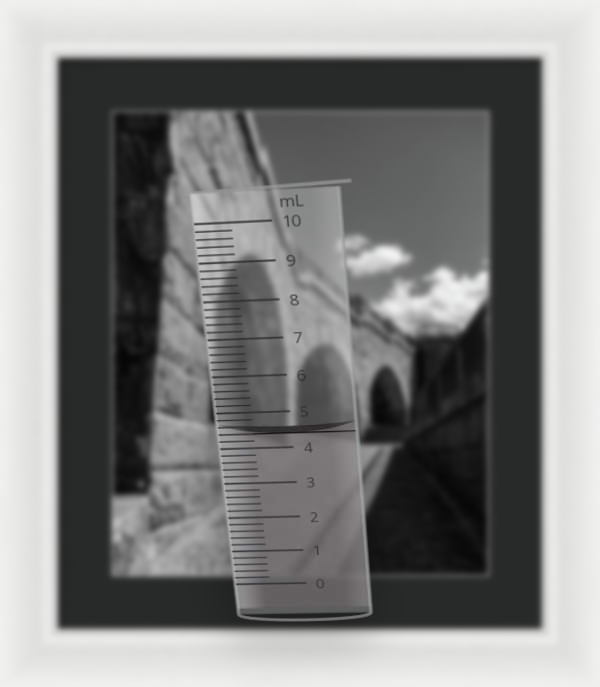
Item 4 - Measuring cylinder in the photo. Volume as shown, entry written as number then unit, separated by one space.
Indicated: 4.4 mL
